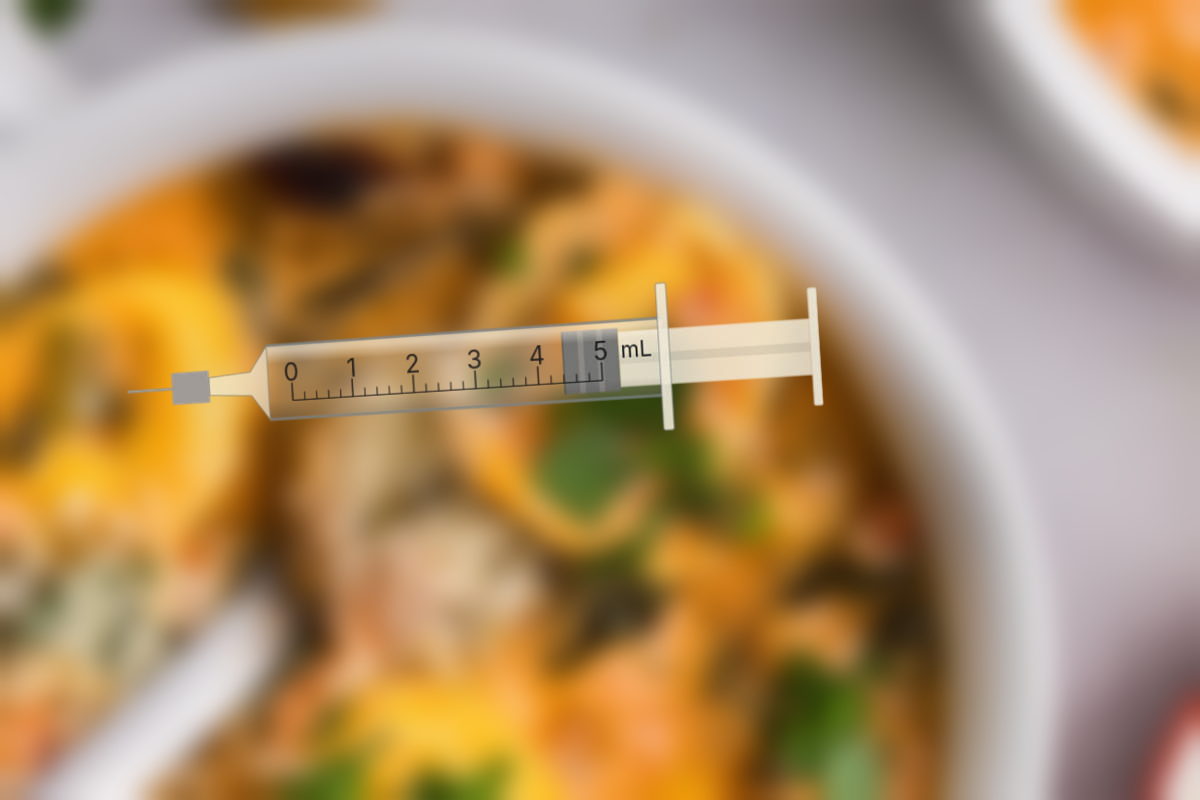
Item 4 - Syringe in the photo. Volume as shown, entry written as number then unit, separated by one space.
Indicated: 4.4 mL
